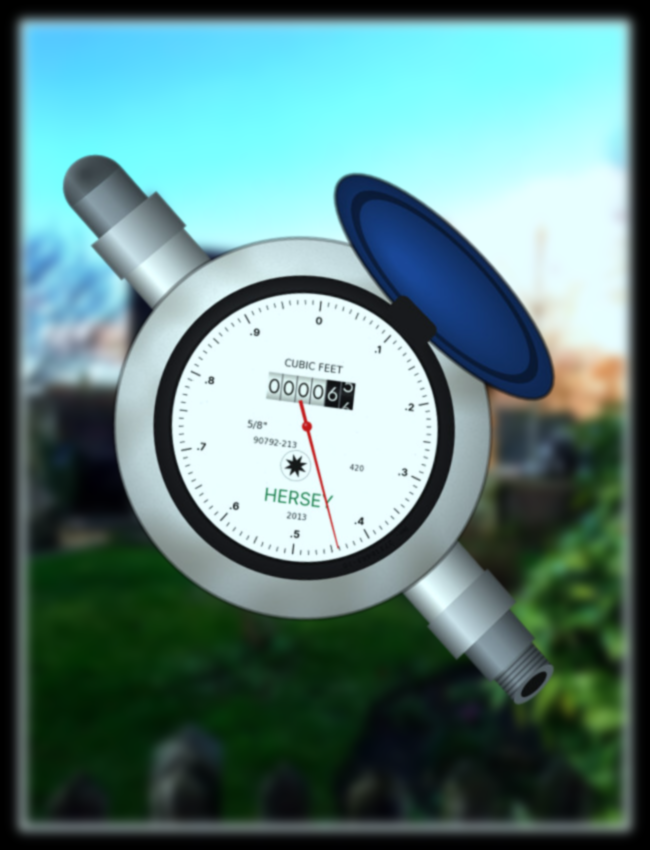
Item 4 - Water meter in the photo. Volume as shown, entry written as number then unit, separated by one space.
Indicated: 65.44 ft³
